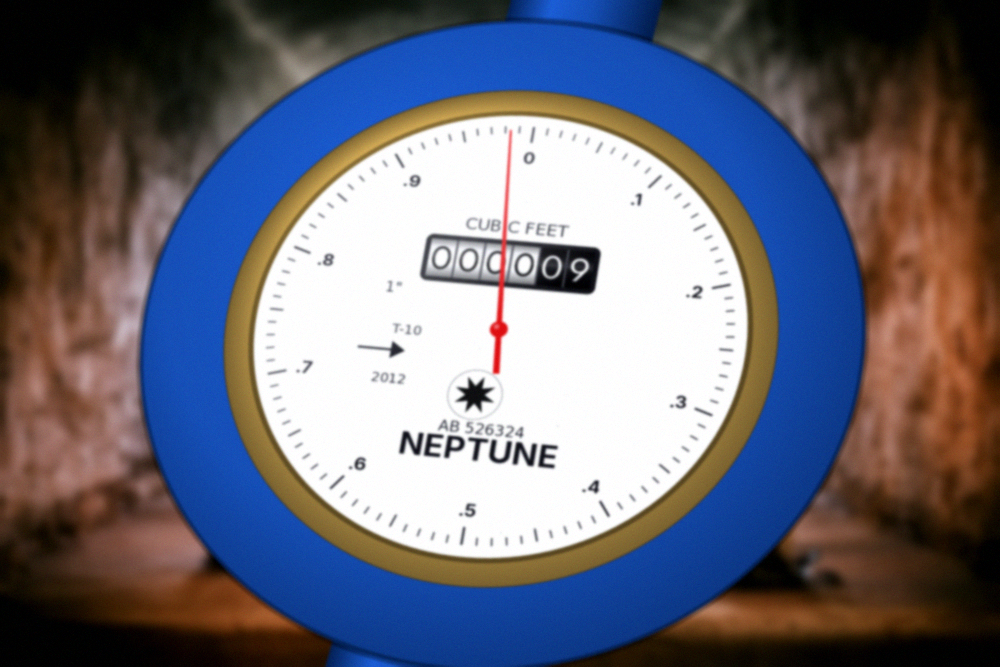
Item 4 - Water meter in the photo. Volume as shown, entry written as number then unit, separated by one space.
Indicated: 8.98 ft³
